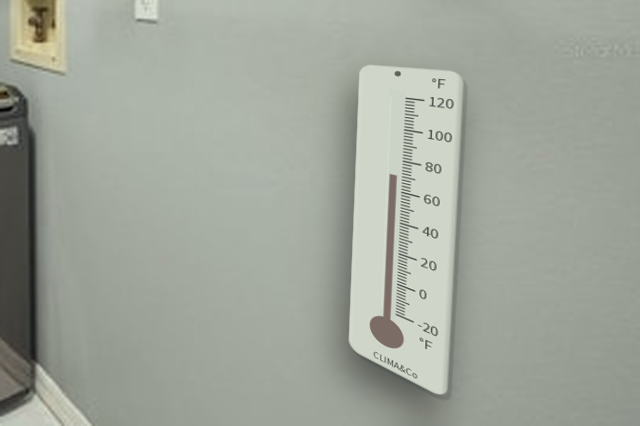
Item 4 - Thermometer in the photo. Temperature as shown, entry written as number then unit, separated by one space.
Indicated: 70 °F
